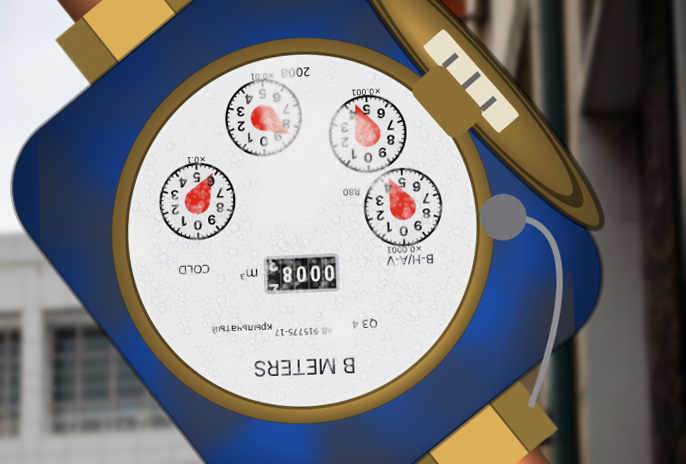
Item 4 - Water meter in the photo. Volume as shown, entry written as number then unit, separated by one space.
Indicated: 82.5844 m³
